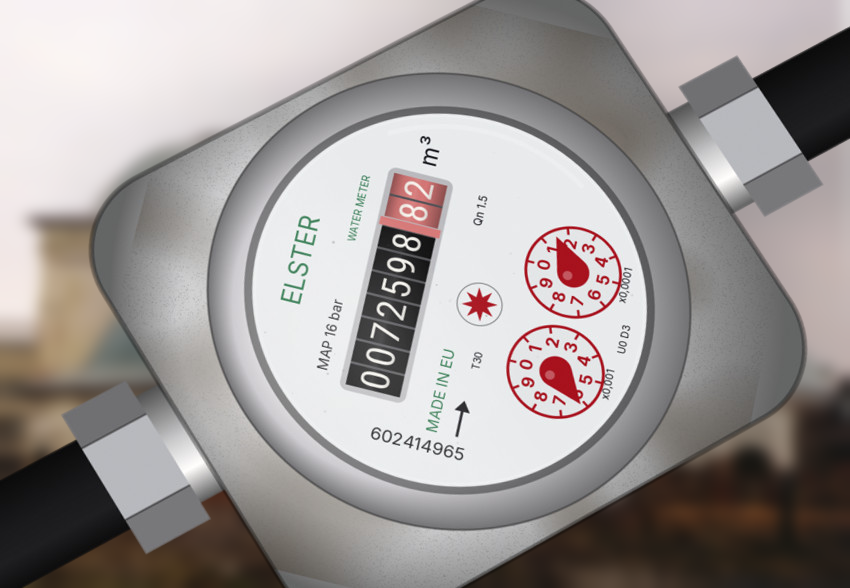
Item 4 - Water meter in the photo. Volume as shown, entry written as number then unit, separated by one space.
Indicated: 72598.8261 m³
